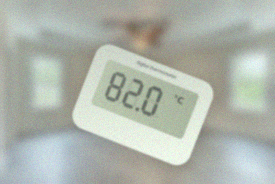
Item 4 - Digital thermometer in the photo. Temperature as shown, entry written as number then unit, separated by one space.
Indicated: 82.0 °C
